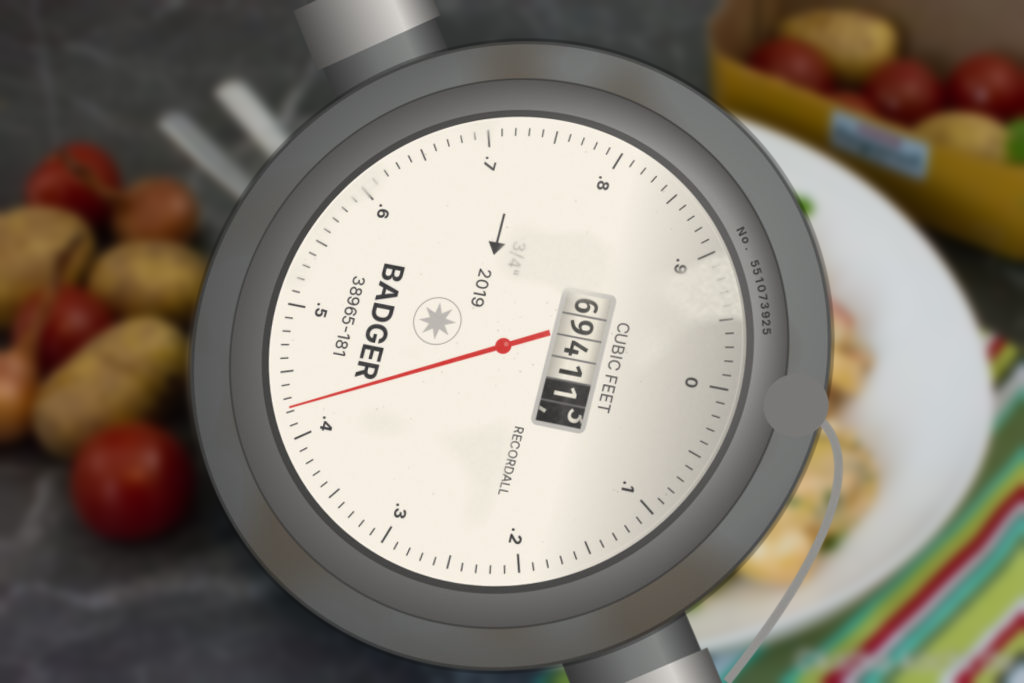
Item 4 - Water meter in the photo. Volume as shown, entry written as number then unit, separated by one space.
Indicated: 694113.42 ft³
